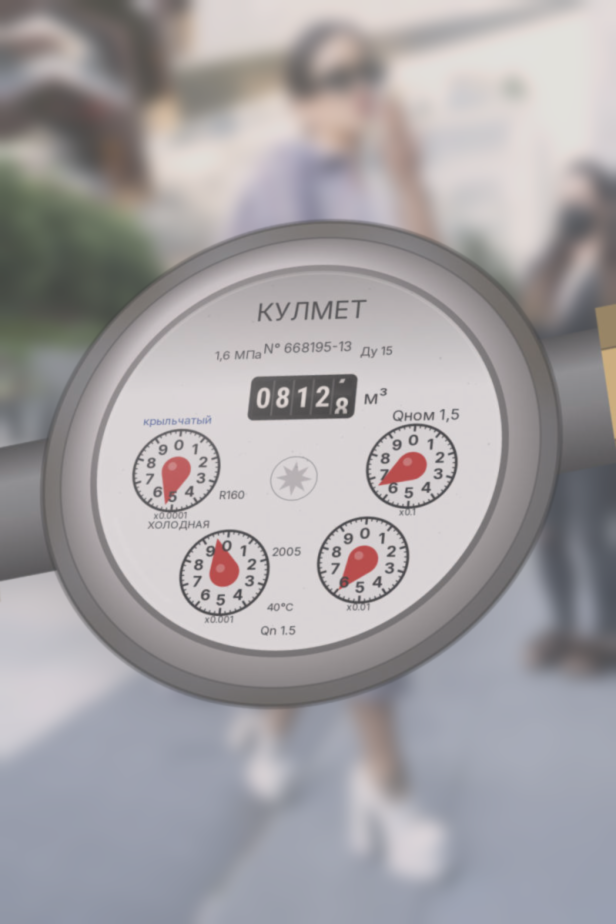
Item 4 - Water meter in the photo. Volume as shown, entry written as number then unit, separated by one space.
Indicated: 8127.6595 m³
